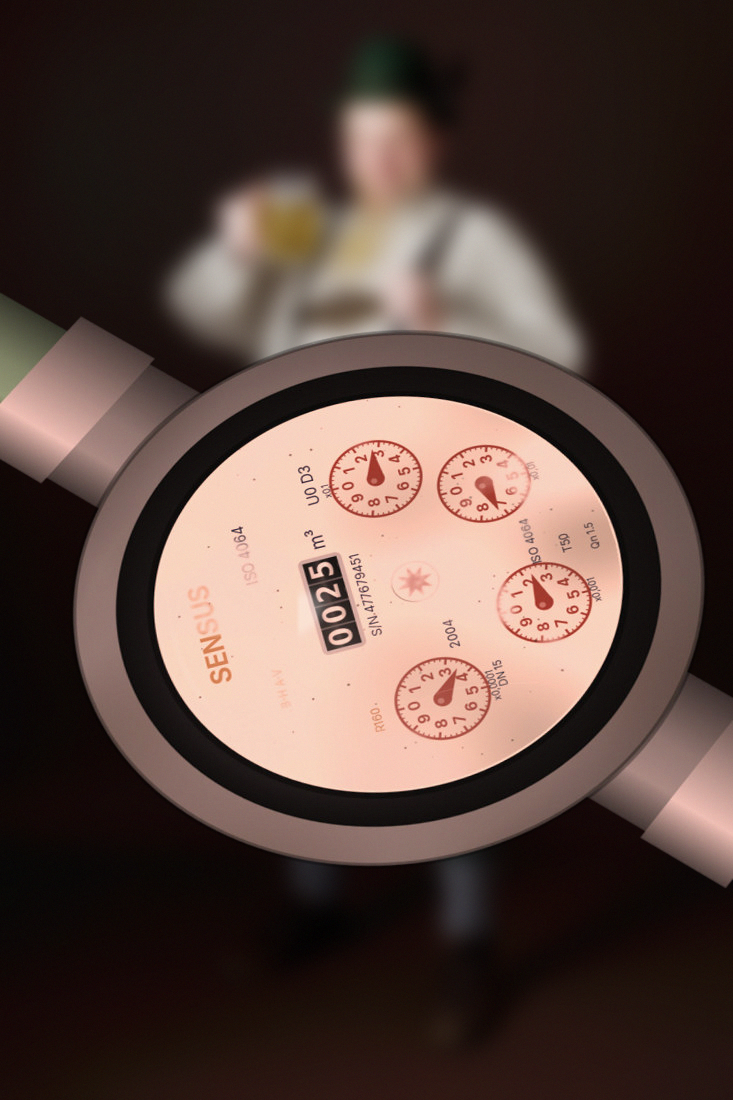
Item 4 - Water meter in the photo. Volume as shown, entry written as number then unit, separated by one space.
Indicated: 25.2723 m³
